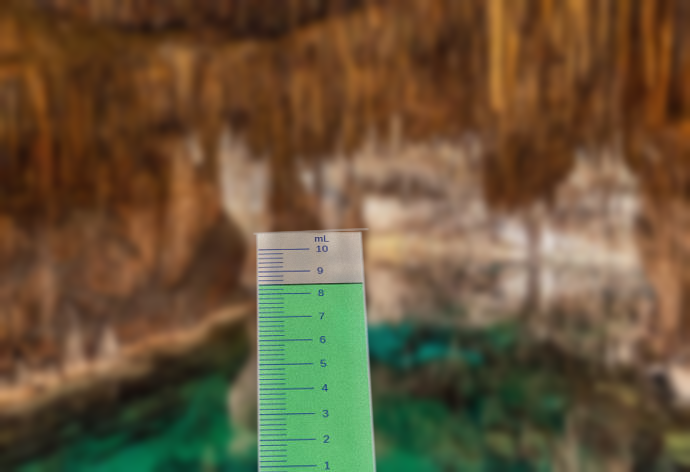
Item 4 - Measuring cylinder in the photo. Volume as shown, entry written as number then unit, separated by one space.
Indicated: 8.4 mL
